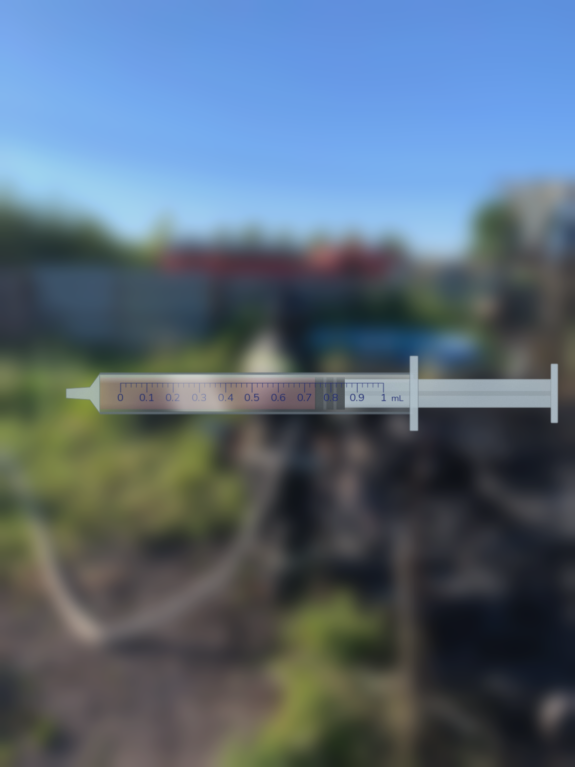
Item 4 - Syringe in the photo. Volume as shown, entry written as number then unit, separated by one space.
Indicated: 0.74 mL
